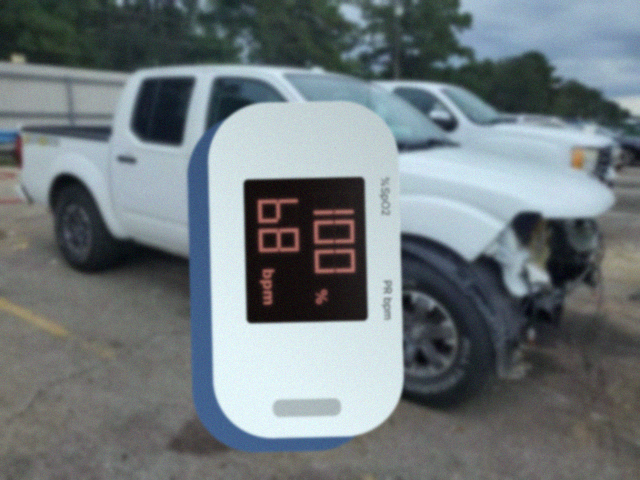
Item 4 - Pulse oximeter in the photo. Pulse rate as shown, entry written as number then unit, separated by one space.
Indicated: 68 bpm
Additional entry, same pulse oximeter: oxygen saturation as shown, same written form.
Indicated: 100 %
